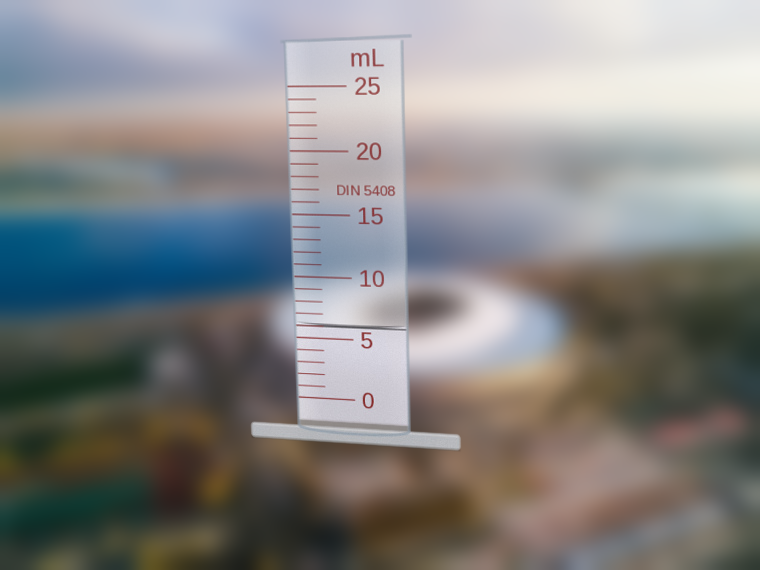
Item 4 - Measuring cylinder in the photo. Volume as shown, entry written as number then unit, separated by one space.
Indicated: 6 mL
